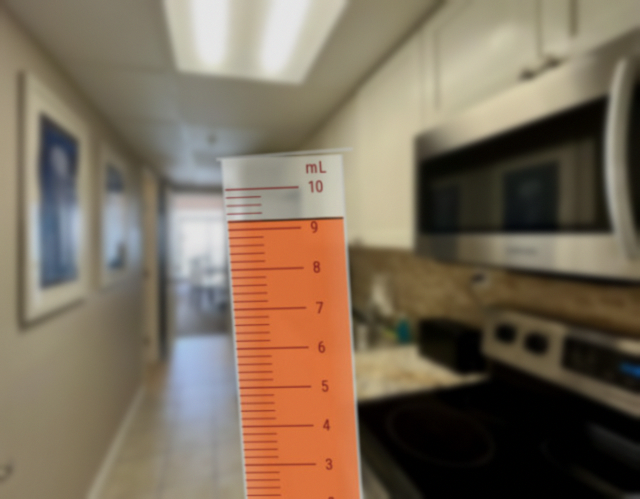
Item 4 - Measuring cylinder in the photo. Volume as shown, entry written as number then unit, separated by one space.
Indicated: 9.2 mL
